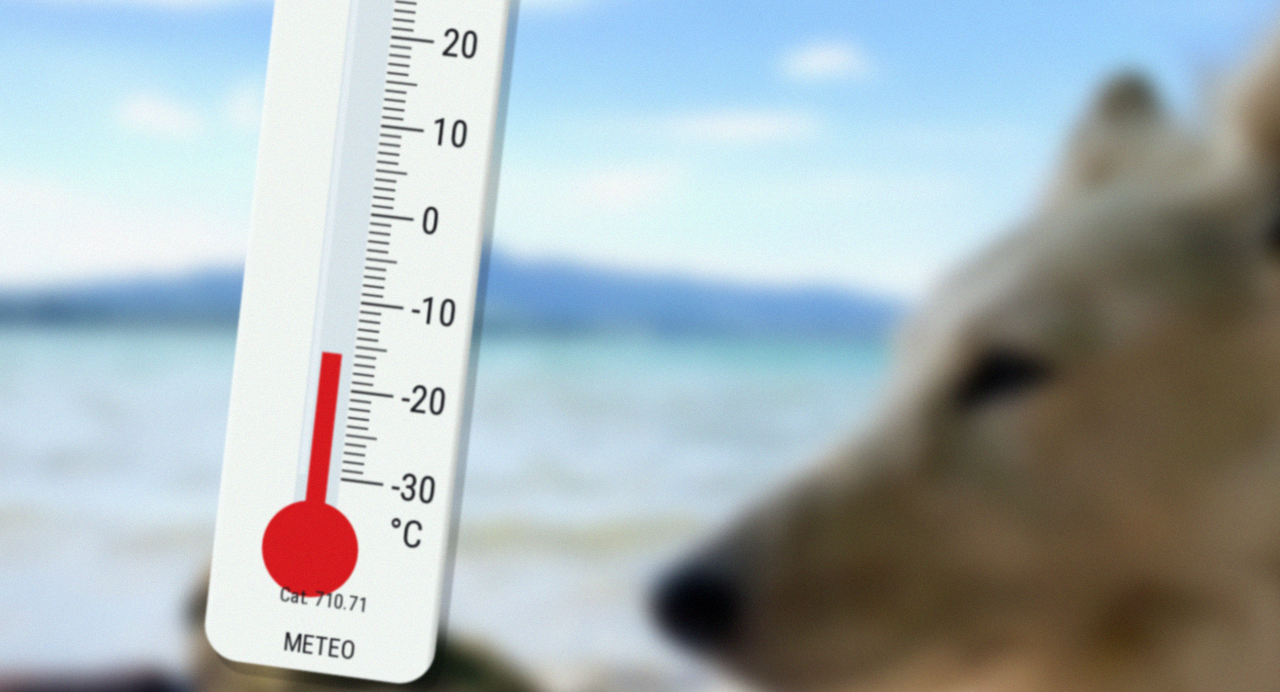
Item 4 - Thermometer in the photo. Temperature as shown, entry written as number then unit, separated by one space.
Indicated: -16 °C
